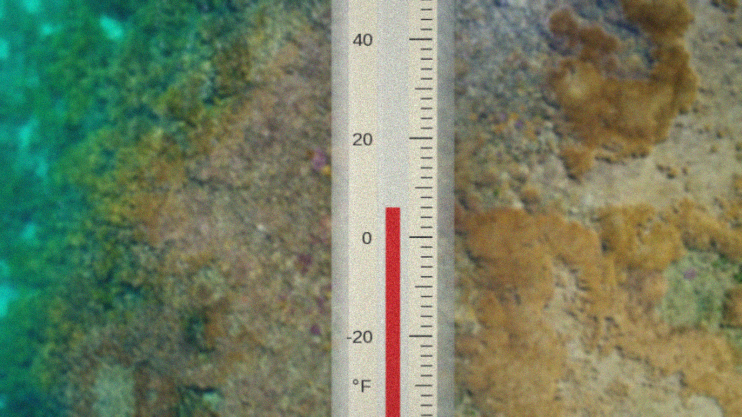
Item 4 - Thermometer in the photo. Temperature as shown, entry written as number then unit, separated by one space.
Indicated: 6 °F
